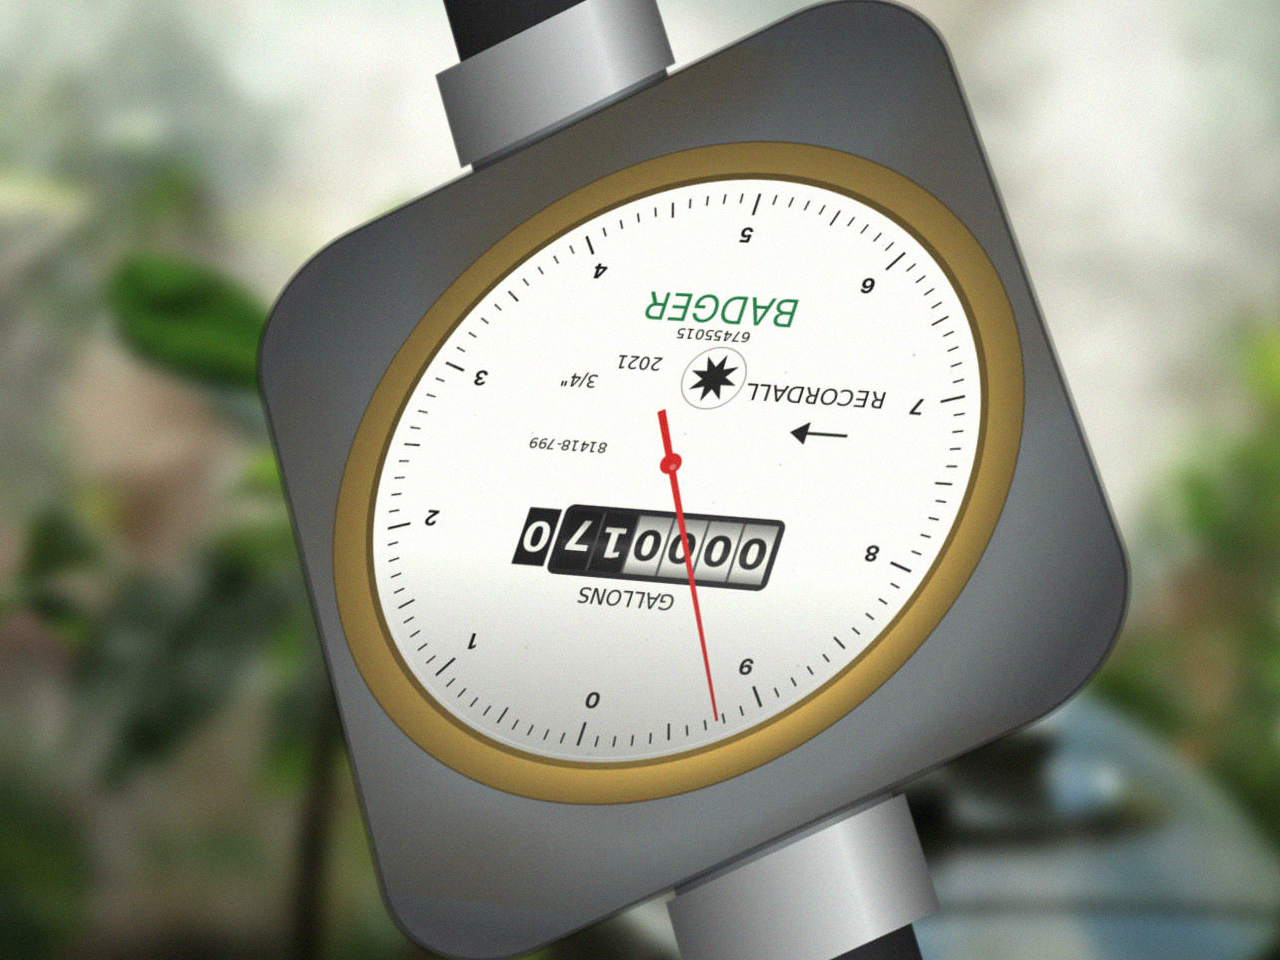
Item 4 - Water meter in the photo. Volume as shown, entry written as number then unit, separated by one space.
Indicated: 169.2 gal
